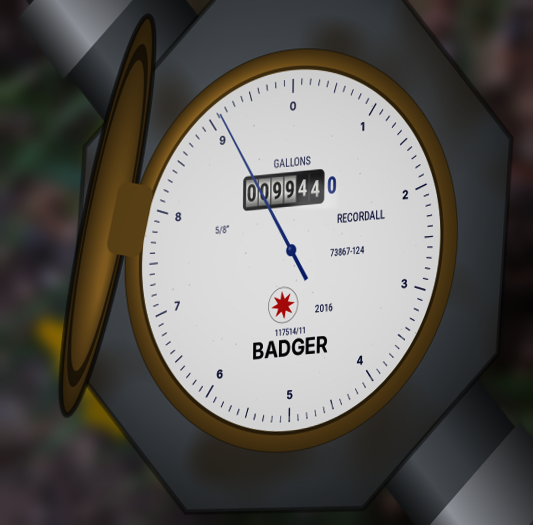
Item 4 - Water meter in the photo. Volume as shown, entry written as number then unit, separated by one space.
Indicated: 99439.1 gal
